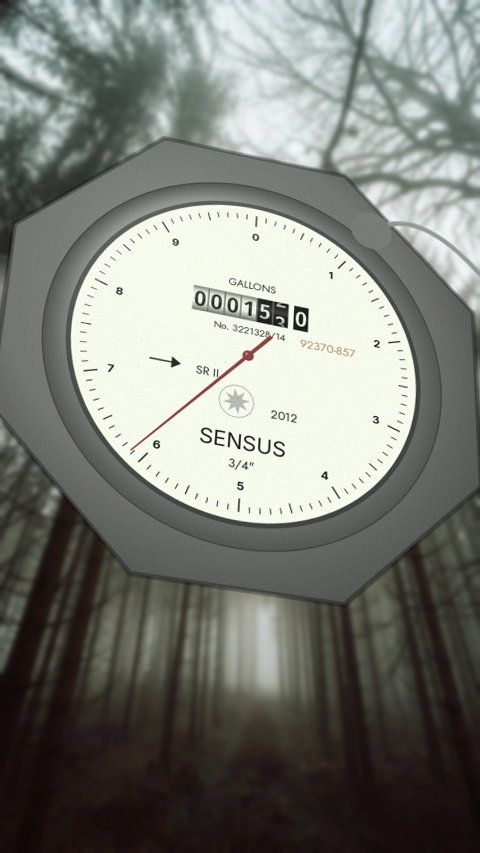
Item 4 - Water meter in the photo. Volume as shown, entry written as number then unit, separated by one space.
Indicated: 1526.1 gal
